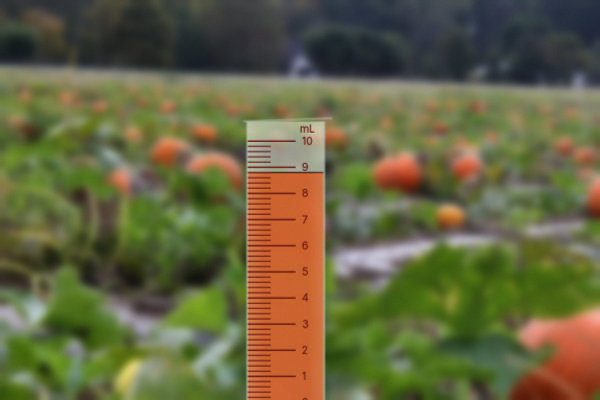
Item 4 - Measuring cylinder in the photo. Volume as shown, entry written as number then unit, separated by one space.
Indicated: 8.8 mL
